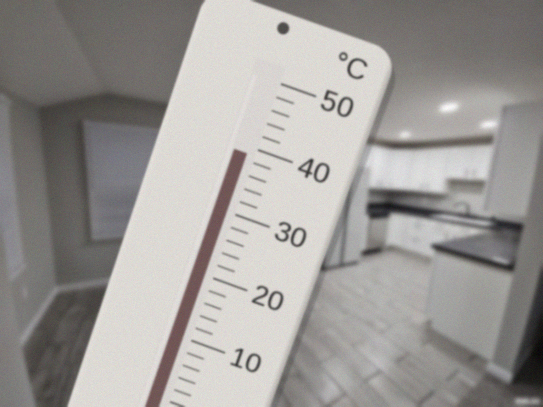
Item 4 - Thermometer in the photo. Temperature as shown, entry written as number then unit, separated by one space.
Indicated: 39 °C
